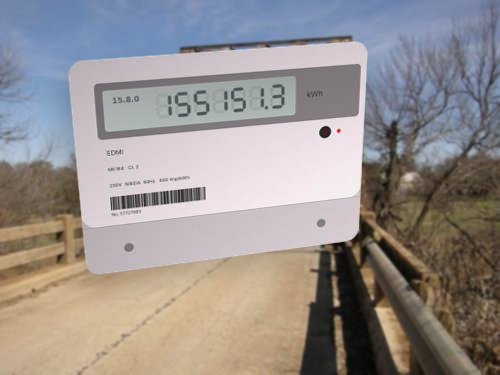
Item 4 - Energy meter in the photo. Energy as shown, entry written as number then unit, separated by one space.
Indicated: 155151.3 kWh
